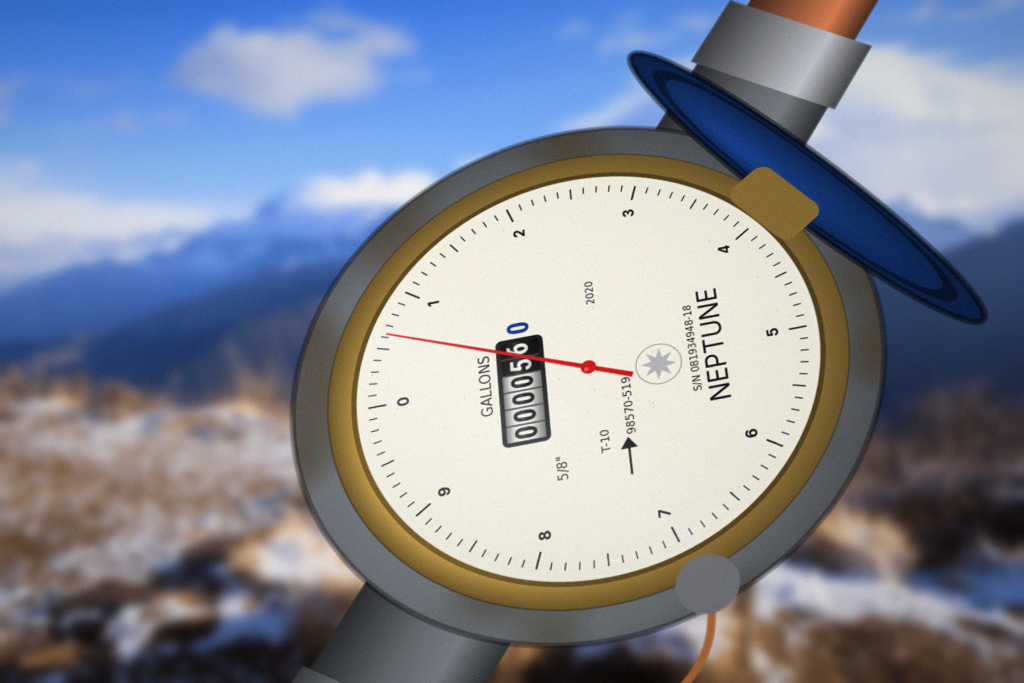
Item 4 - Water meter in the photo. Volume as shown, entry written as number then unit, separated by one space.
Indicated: 560.6 gal
